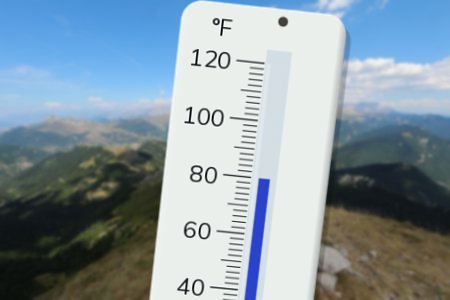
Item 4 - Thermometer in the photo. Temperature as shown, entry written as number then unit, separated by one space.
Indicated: 80 °F
